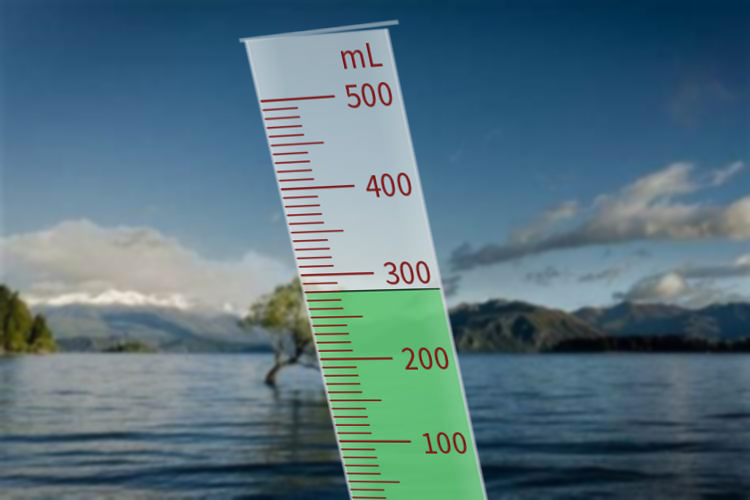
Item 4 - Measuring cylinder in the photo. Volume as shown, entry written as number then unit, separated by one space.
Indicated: 280 mL
